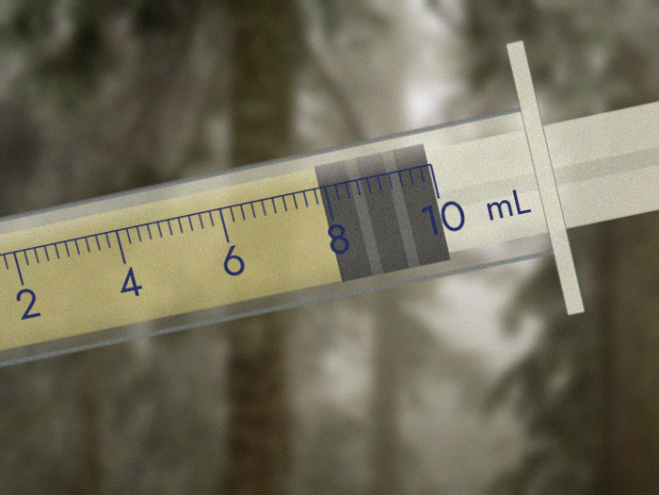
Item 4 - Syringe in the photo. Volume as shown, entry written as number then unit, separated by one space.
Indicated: 7.9 mL
